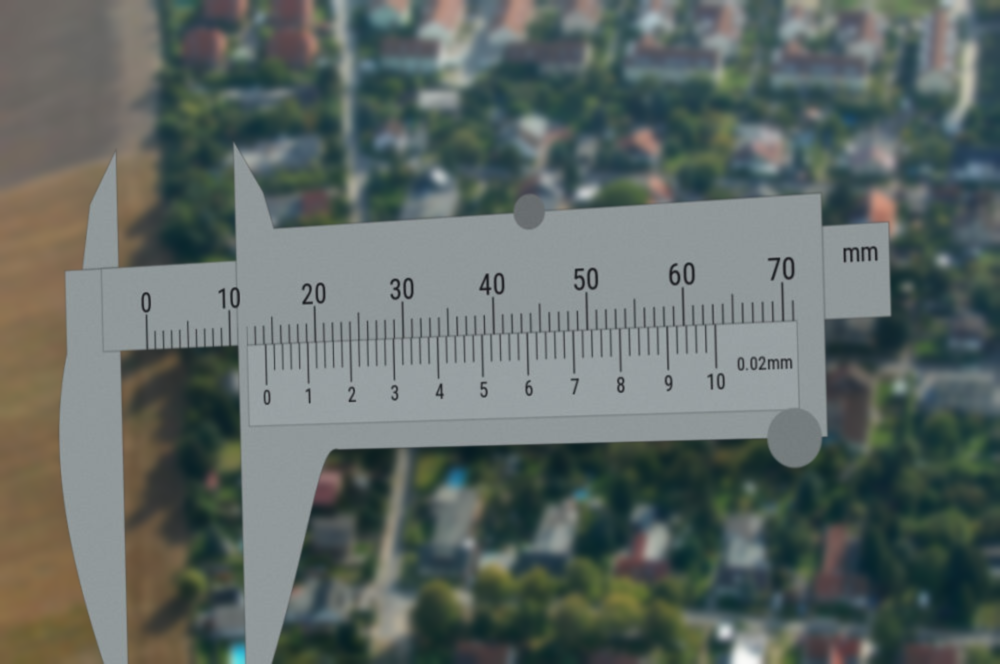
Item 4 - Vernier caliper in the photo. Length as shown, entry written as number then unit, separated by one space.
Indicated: 14.2 mm
